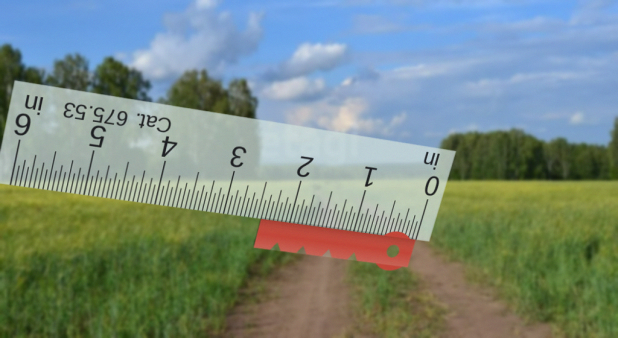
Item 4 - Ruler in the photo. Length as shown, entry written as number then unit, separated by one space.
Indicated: 2.4375 in
